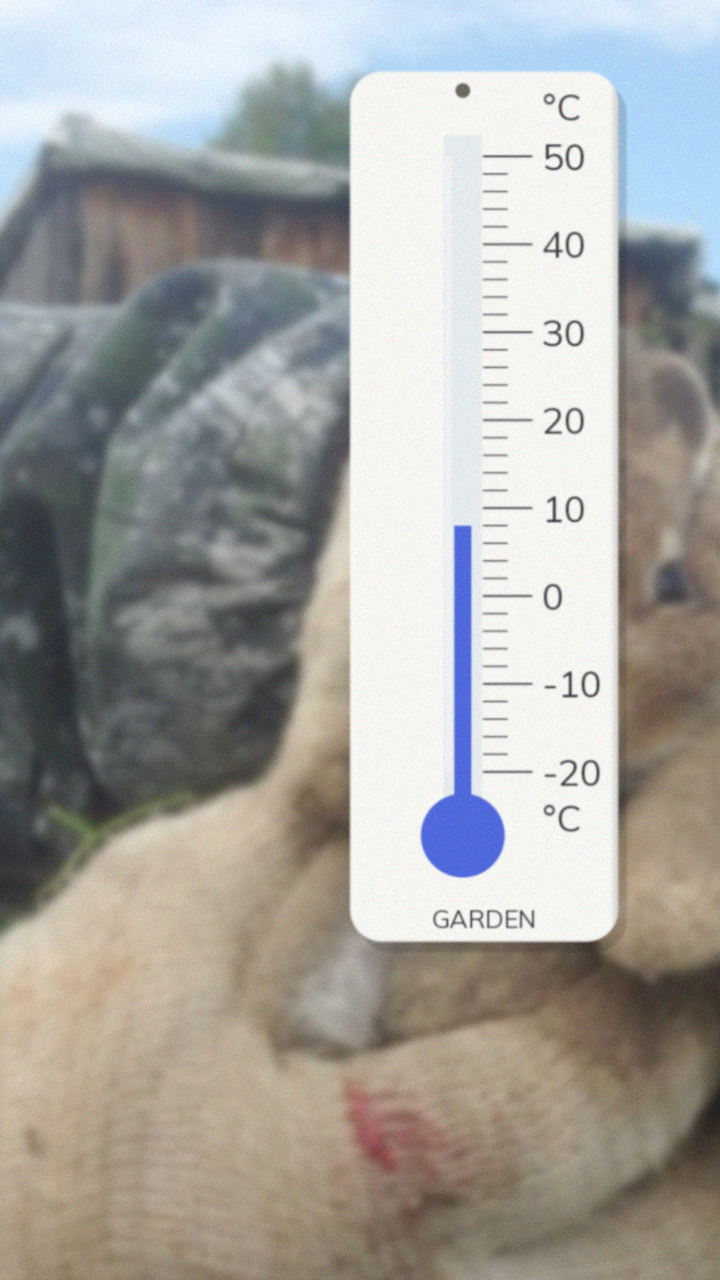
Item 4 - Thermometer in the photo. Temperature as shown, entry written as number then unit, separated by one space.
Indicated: 8 °C
